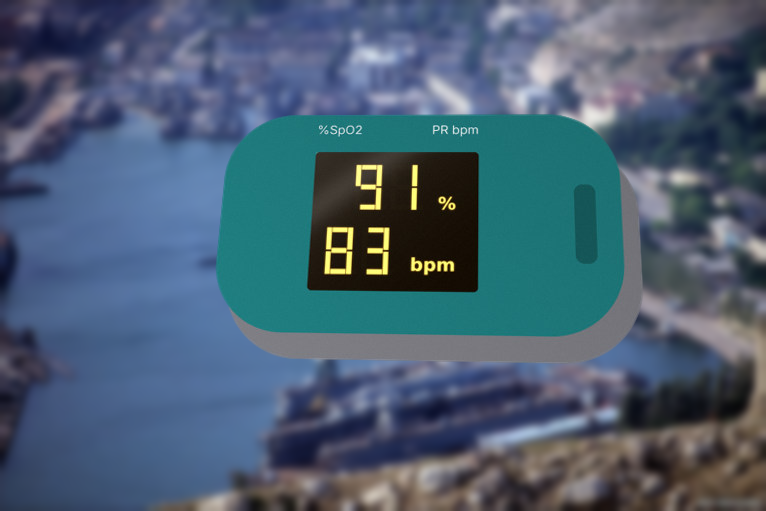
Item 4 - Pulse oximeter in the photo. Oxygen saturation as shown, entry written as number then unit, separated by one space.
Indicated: 91 %
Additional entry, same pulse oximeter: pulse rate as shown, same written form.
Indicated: 83 bpm
